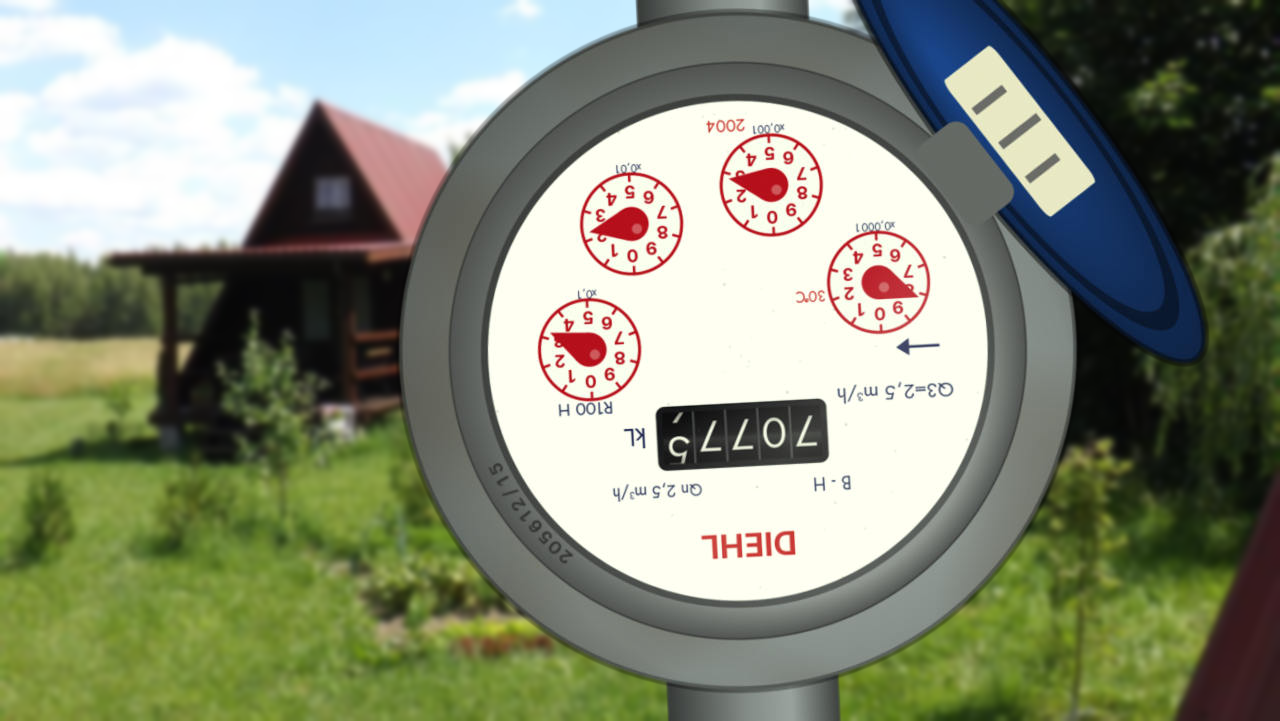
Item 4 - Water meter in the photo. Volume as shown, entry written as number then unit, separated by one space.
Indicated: 70775.3228 kL
